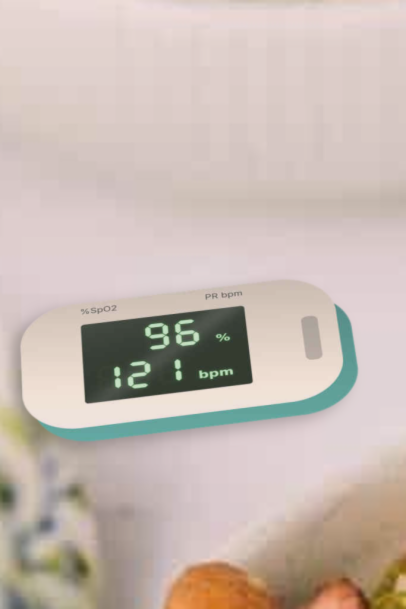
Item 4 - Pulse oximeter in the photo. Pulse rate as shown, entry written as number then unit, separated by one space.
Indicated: 121 bpm
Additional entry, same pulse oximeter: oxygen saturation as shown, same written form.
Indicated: 96 %
